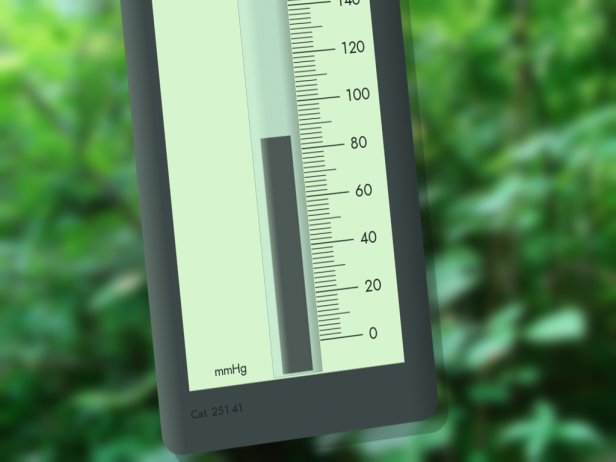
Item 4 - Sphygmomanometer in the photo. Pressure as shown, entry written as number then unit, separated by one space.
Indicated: 86 mmHg
